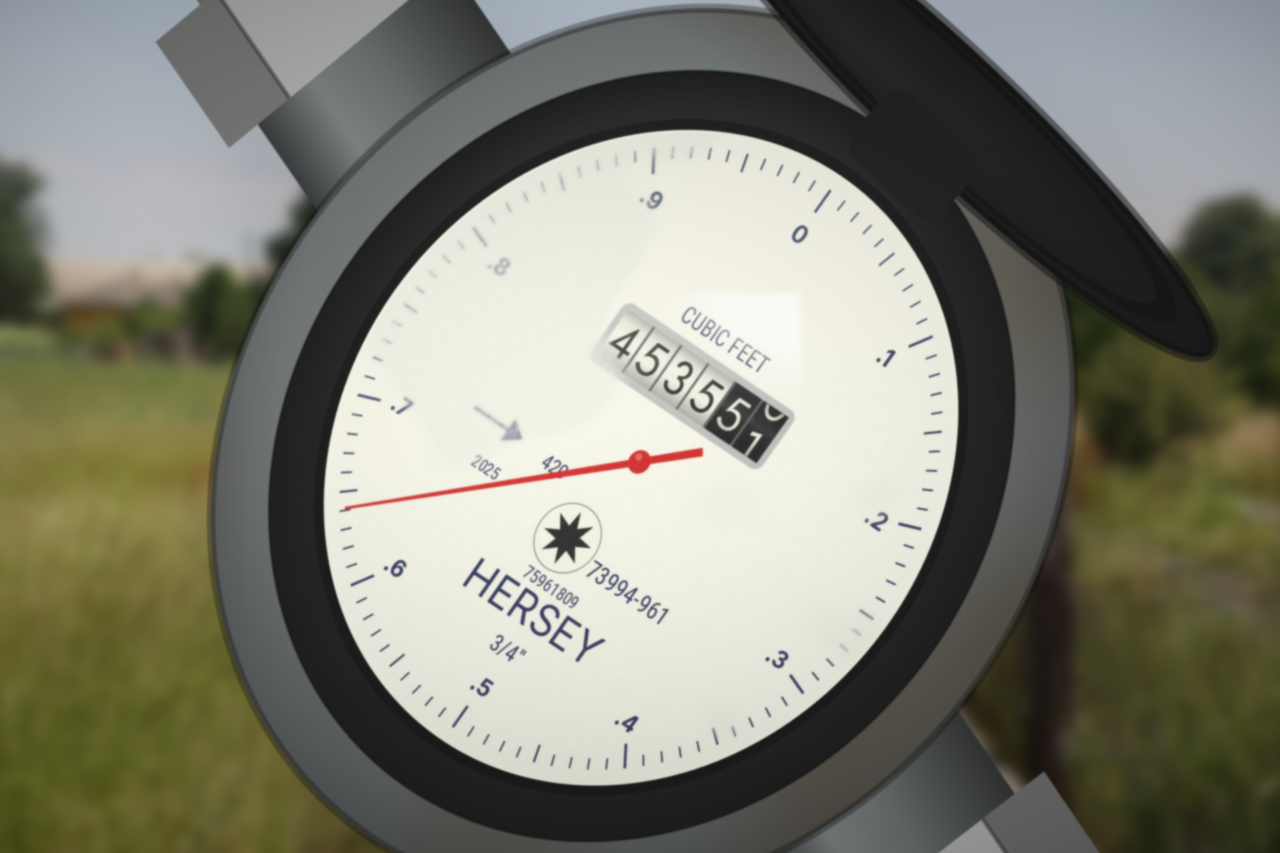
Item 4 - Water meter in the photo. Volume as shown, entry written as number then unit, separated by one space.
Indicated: 453550.64 ft³
